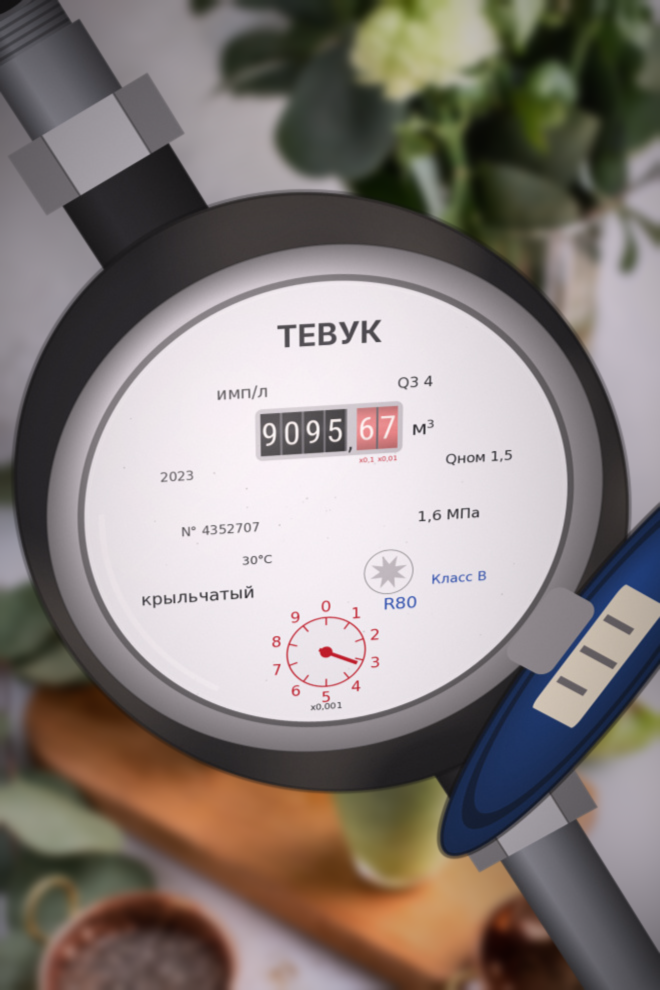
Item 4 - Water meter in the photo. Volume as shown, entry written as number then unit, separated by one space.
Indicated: 9095.673 m³
